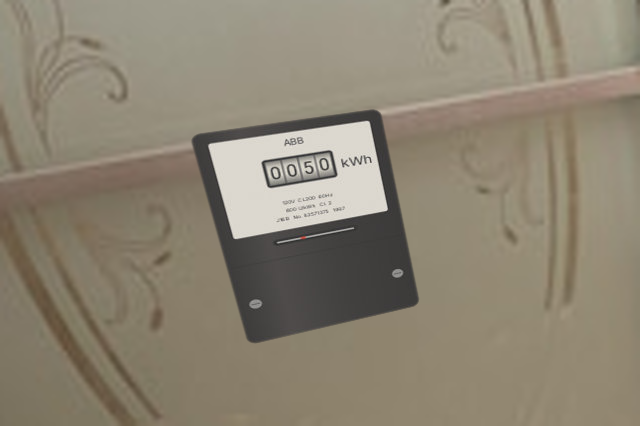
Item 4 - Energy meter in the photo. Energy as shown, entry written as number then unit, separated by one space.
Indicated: 50 kWh
